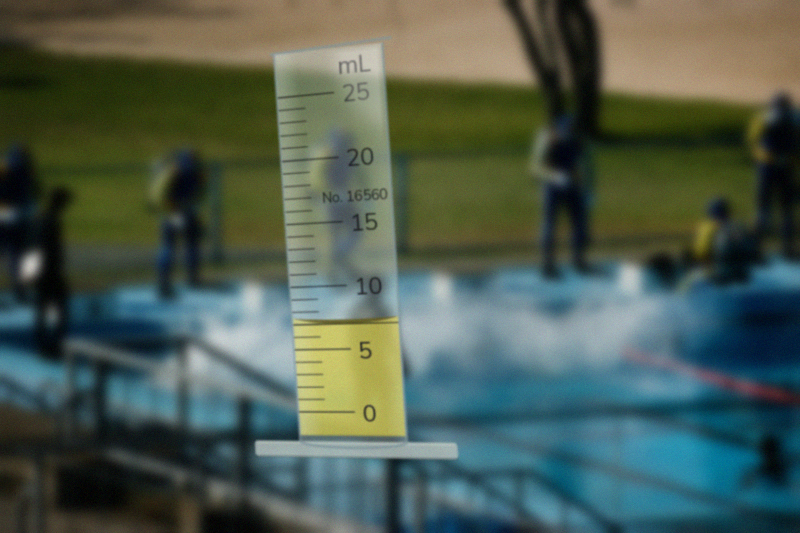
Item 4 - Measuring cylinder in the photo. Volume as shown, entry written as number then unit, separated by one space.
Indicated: 7 mL
